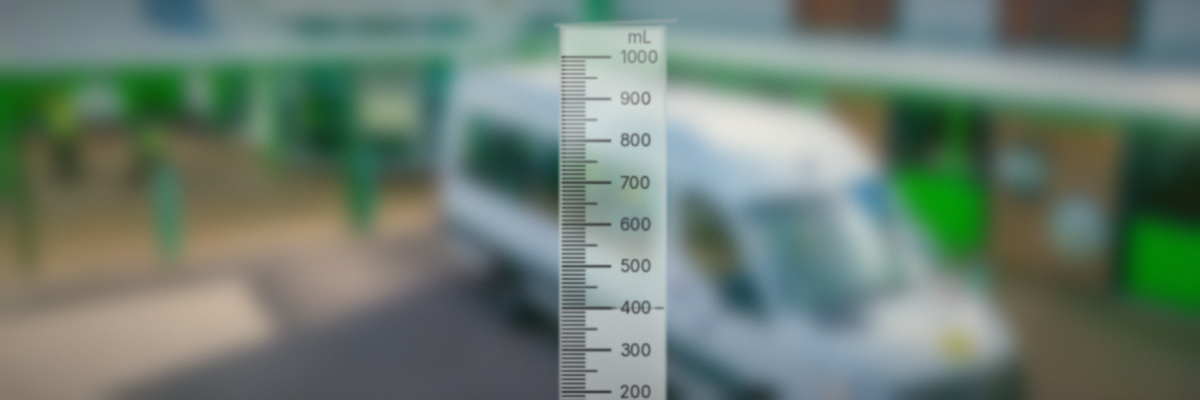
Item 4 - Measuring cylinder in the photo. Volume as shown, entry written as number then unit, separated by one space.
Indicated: 400 mL
